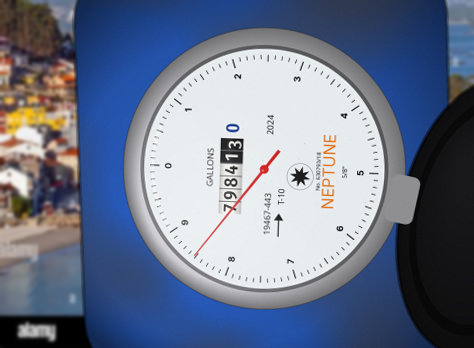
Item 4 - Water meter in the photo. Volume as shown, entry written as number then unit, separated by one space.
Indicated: 7984128.5 gal
